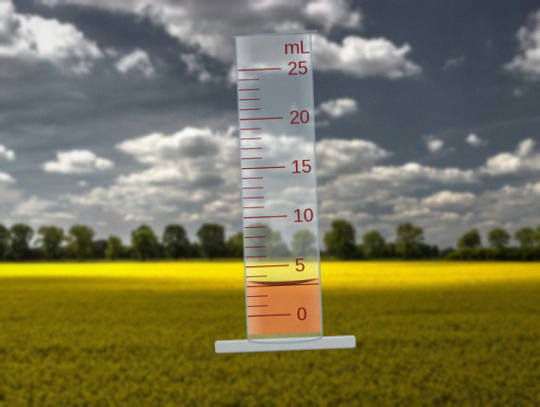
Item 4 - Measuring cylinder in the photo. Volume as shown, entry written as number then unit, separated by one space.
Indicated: 3 mL
